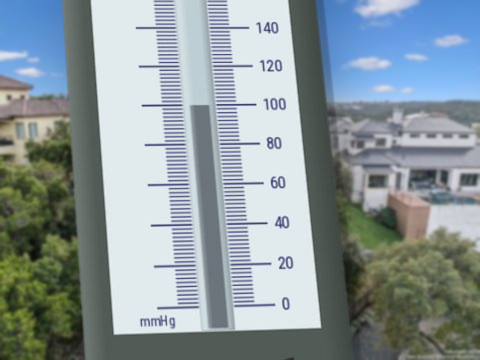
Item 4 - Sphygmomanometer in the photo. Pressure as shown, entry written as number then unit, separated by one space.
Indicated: 100 mmHg
